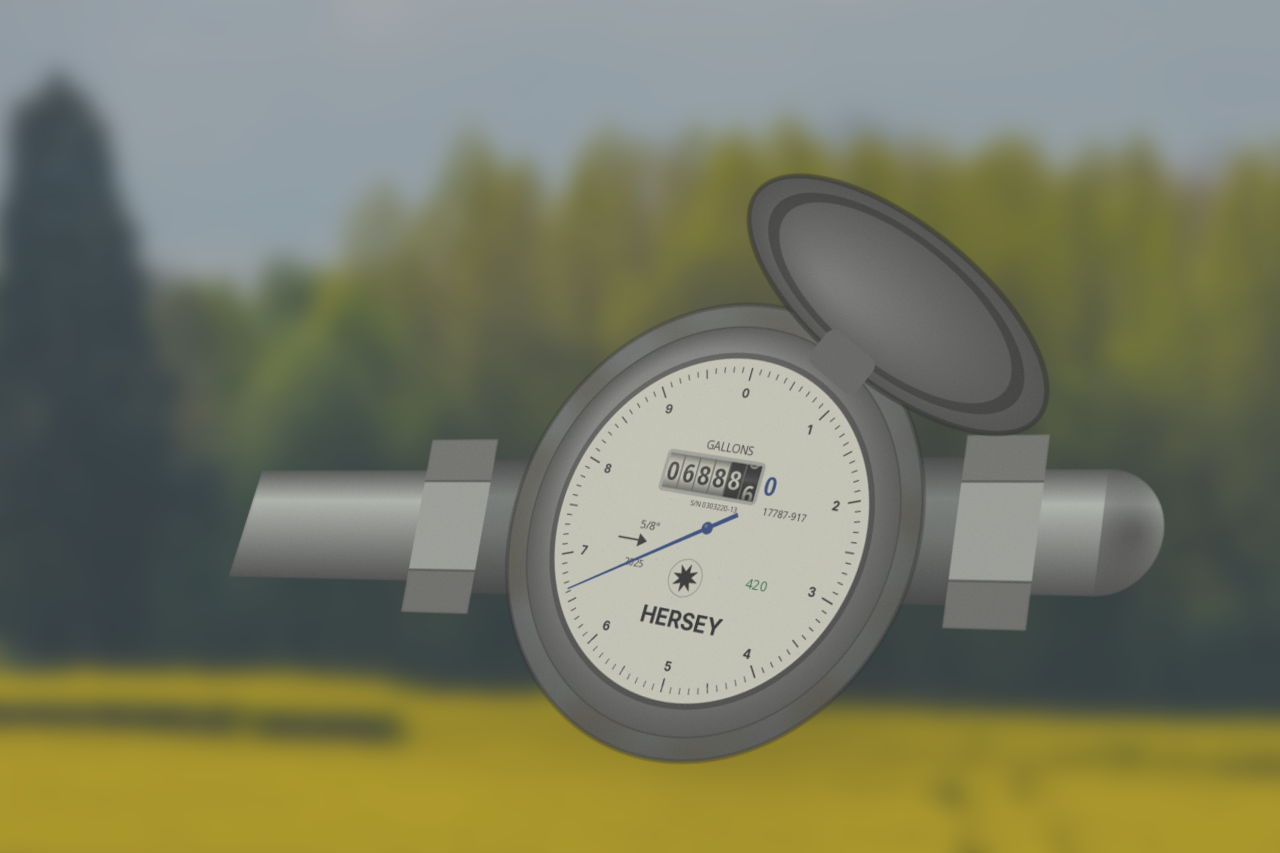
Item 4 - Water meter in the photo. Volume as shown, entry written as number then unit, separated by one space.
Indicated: 688856.6 gal
